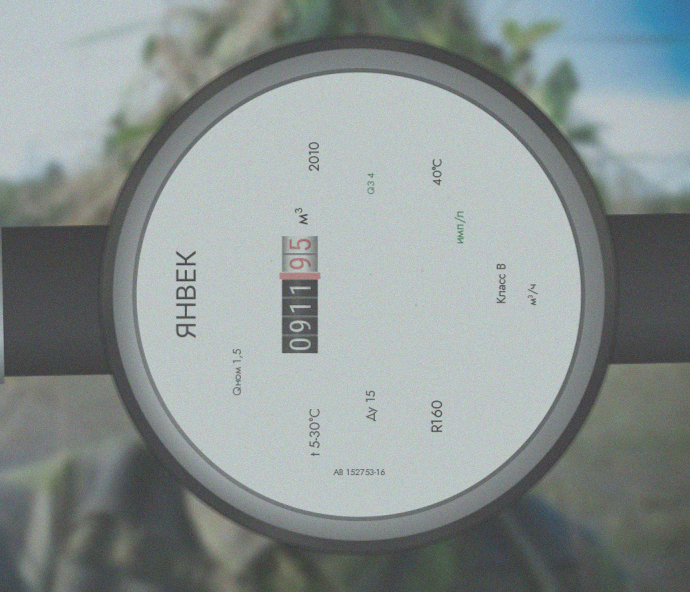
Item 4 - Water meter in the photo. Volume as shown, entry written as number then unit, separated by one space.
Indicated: 911.95 m³
